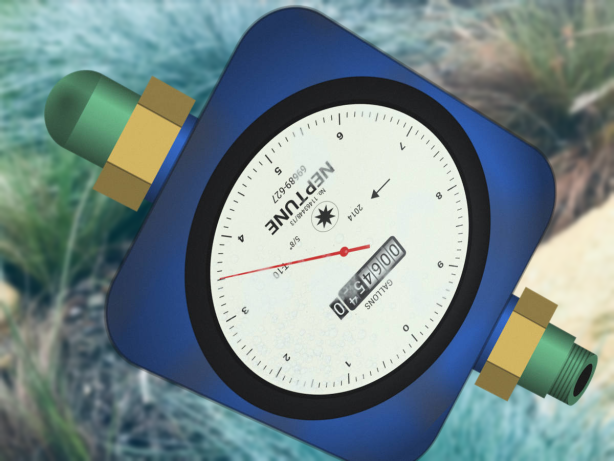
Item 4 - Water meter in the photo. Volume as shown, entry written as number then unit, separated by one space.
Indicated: 64543.5 gal
